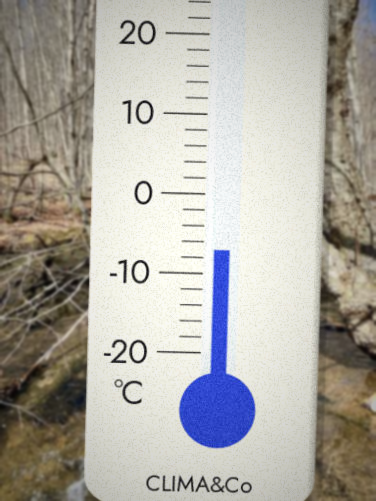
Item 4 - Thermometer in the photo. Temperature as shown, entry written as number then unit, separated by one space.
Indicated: -7 °C
